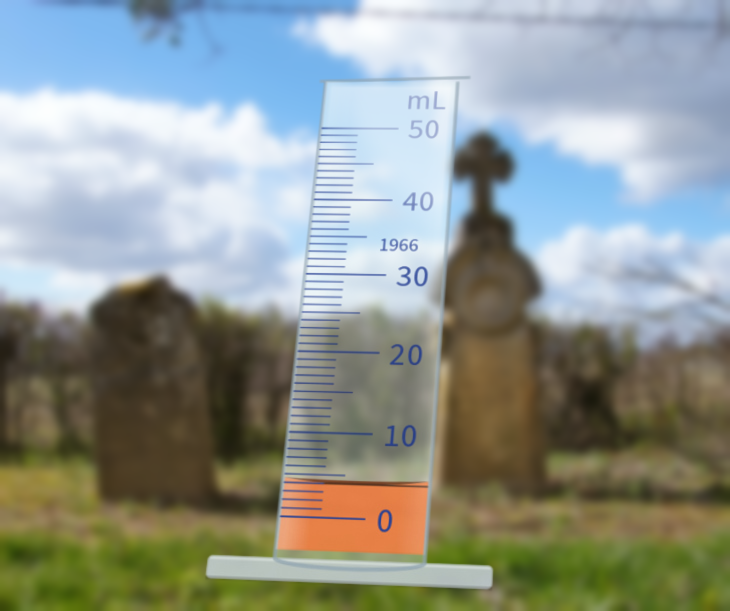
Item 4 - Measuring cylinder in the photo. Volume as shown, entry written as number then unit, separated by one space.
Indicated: 4 mL
